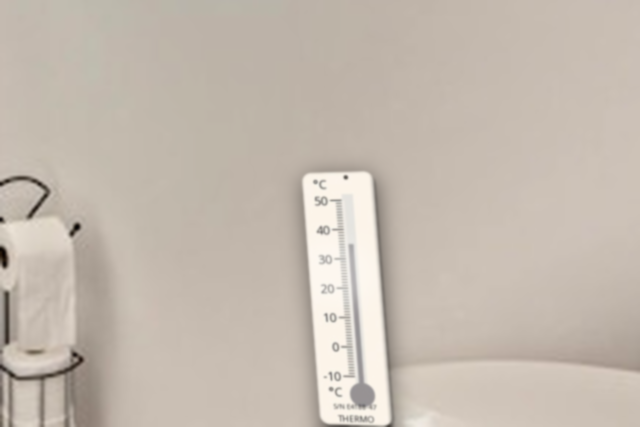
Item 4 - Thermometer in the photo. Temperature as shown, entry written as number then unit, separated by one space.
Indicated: 35 °C
